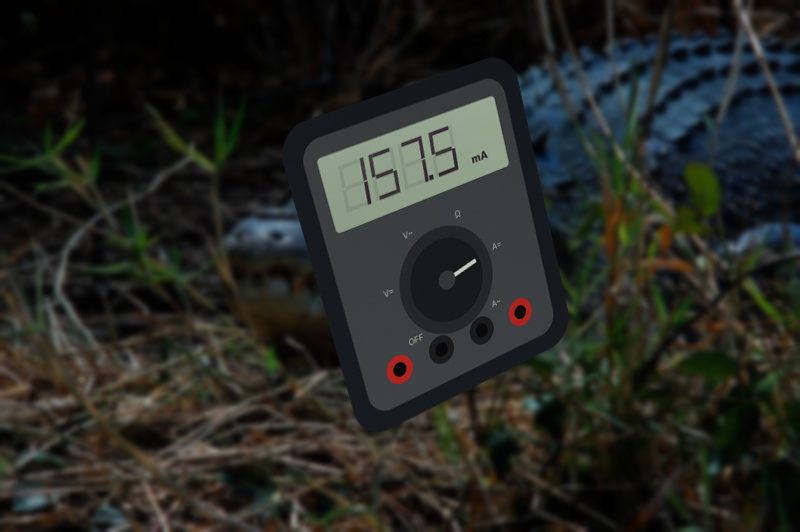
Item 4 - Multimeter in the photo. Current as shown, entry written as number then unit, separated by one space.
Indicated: 157.5 mA
